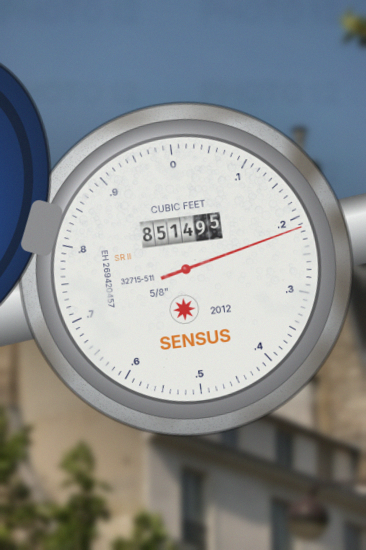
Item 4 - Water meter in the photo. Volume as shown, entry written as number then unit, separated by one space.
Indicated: 851495.21 ft³
